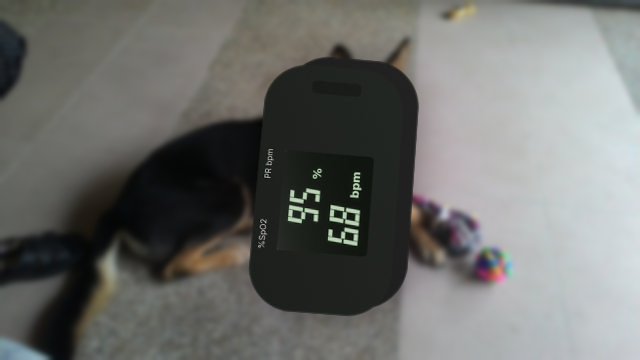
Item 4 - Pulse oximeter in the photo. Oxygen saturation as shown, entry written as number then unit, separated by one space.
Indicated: 95 %
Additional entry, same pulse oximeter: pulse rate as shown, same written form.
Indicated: 68 bpm
